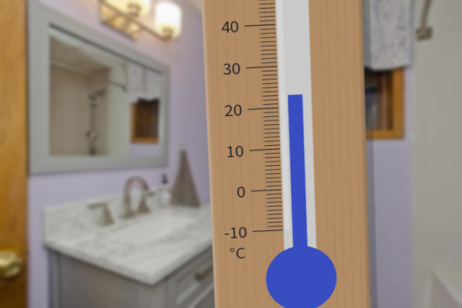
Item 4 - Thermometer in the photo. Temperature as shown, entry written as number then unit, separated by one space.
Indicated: 23 °C
